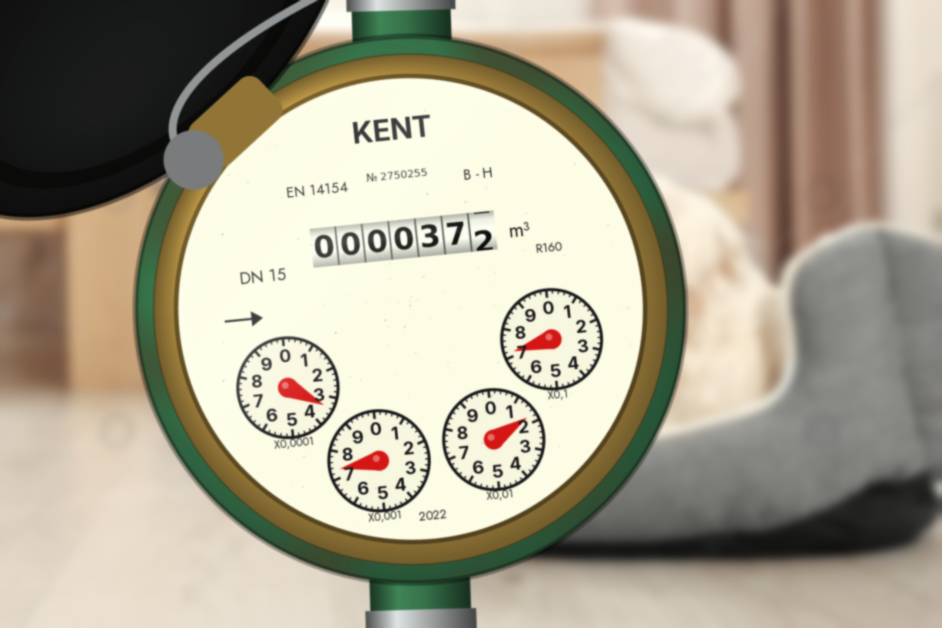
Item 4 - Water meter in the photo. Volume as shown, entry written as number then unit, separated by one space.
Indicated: 371.7173 m³
